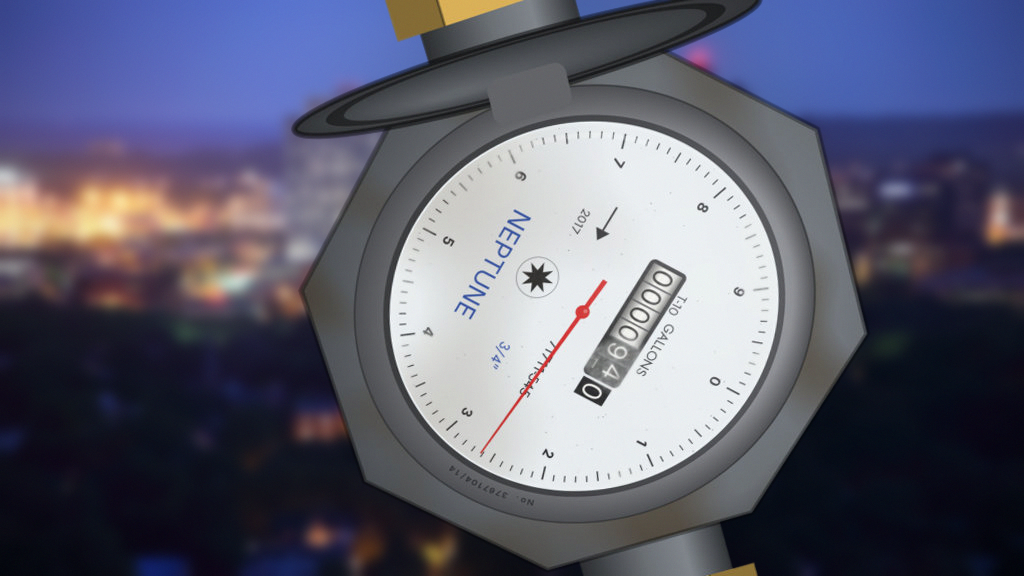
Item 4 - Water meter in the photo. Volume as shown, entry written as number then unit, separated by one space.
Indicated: 942.6 gal
